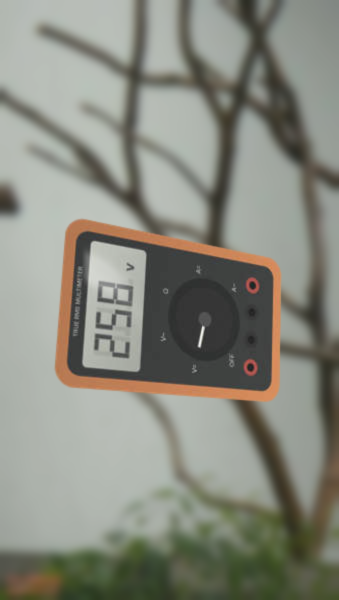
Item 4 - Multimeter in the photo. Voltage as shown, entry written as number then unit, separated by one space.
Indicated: 258 V
